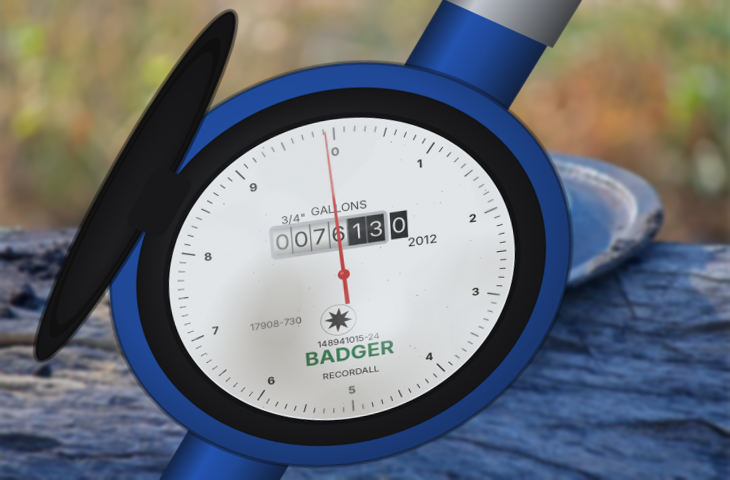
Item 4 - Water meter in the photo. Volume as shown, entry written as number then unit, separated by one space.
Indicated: 76129.9 gal
